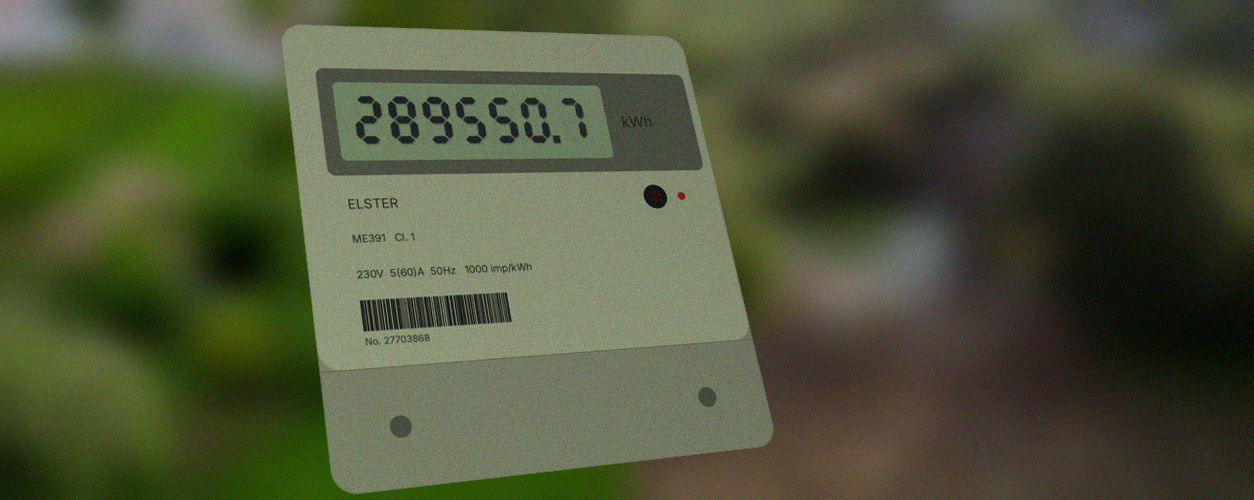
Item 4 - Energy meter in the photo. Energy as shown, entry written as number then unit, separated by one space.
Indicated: 289550.7 kWh
